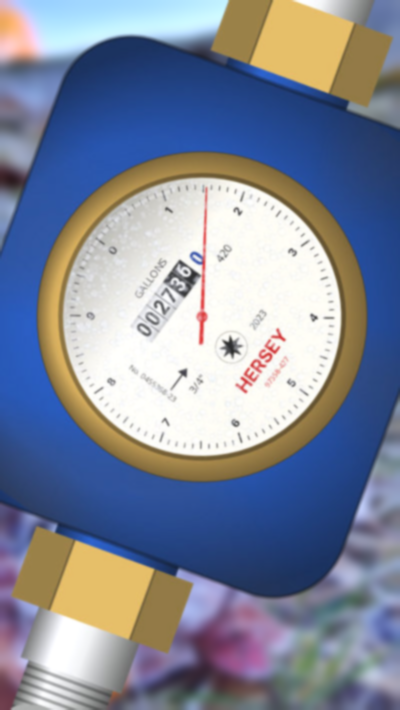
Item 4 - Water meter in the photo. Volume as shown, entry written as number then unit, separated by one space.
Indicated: 27361.5 gal
